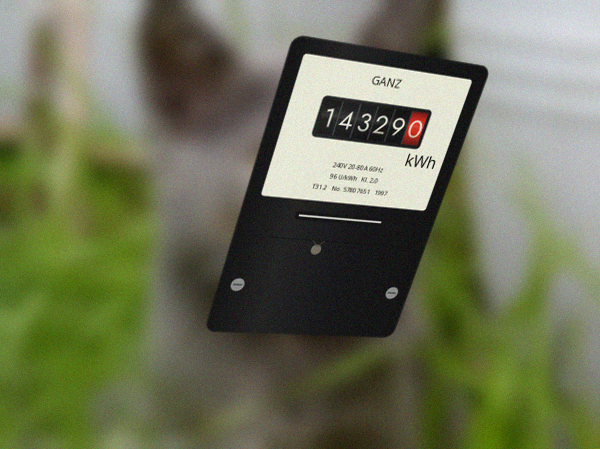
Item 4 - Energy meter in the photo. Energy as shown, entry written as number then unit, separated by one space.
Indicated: 14329.0 kWh
